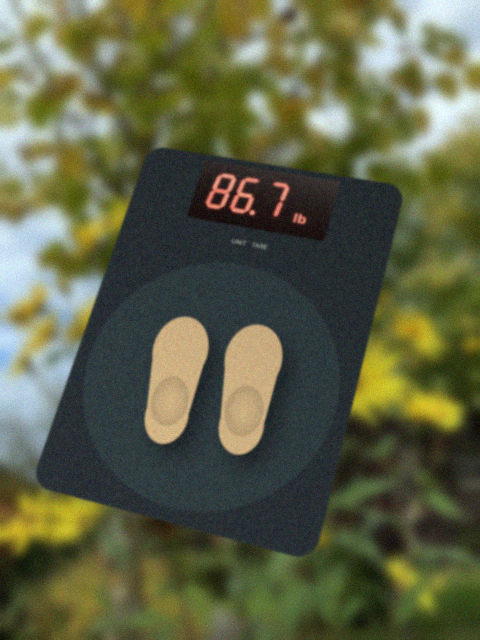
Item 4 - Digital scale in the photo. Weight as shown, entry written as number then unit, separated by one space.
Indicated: 86.7 lb
